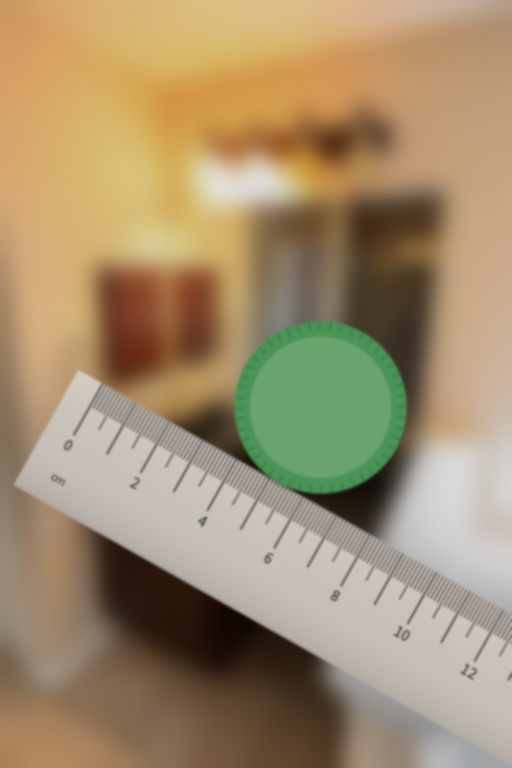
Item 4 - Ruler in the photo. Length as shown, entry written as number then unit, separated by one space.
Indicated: 4.5 cm
